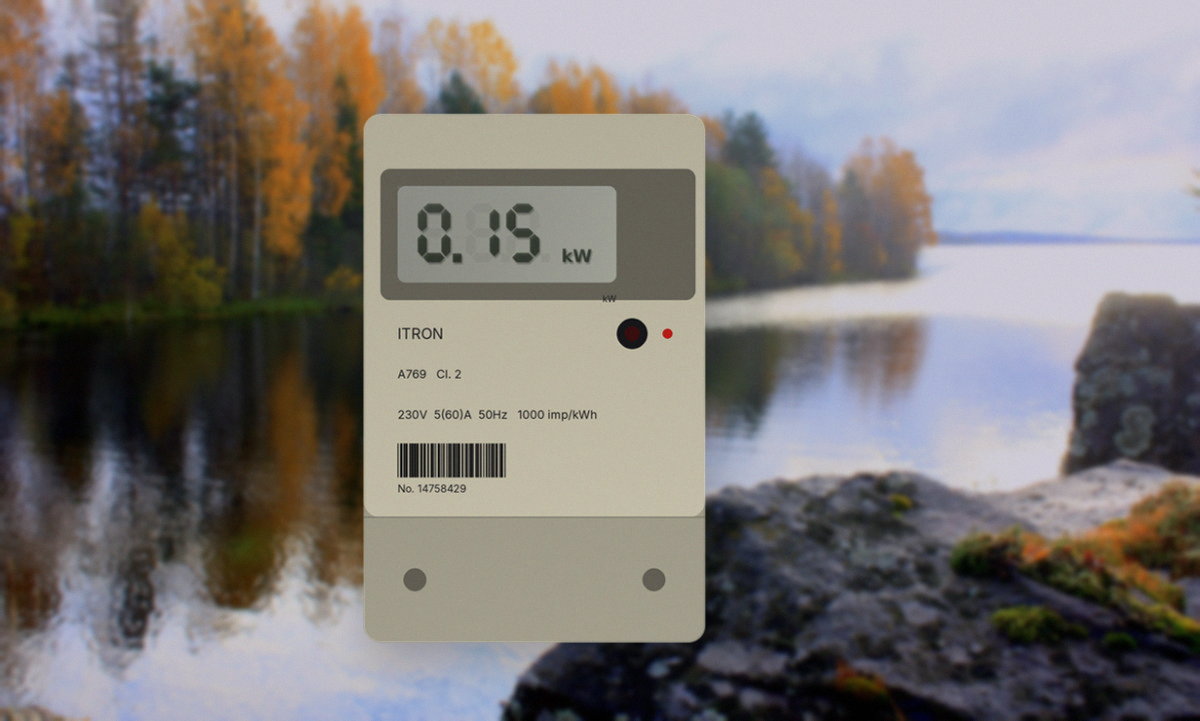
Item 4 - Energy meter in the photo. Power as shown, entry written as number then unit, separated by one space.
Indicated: 0.15 kW
